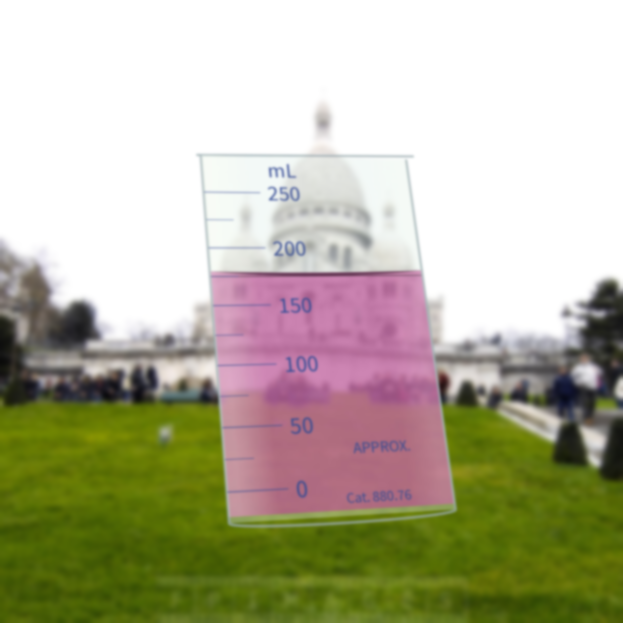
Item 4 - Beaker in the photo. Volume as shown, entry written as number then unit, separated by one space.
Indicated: 175 mL
